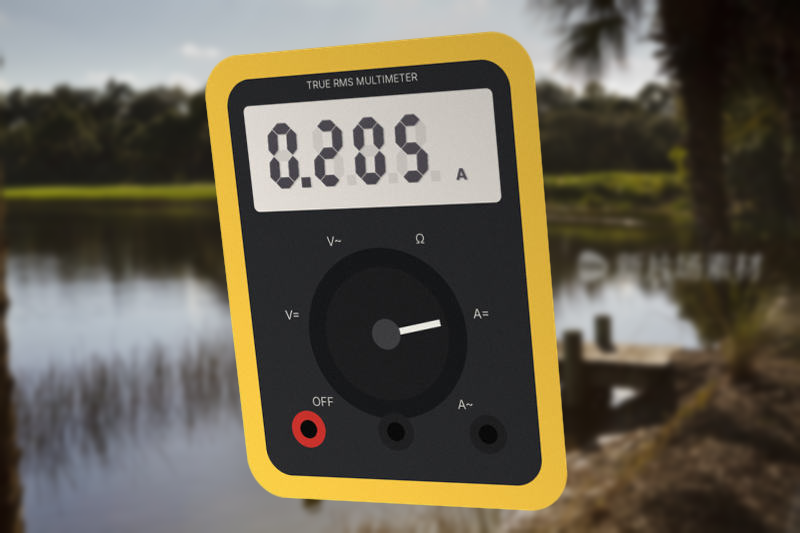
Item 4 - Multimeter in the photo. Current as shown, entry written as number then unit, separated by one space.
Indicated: 0.205 A
